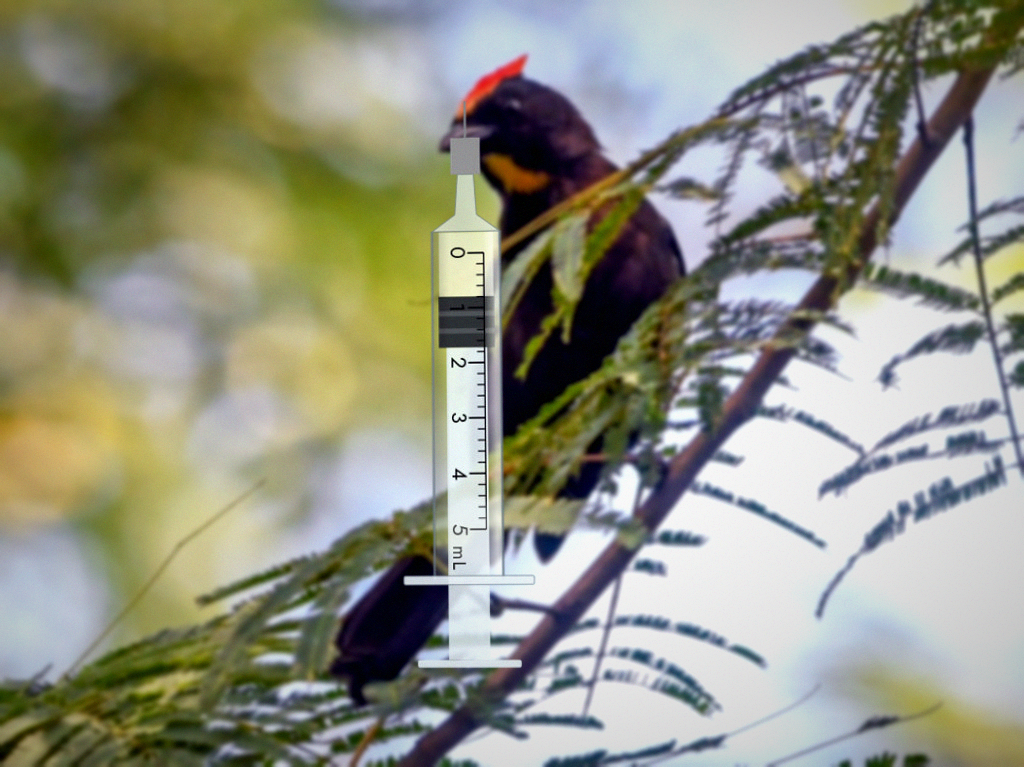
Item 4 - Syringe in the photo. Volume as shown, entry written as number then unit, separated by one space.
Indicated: 0.8 mL
